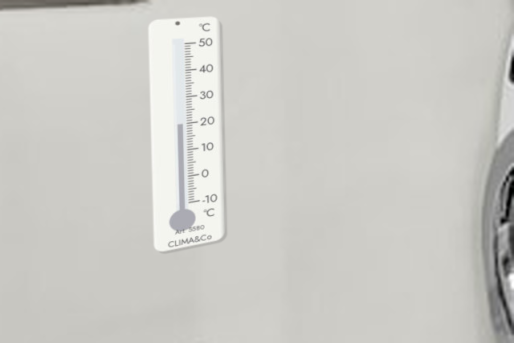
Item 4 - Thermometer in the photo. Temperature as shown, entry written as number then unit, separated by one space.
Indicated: 20 °C
